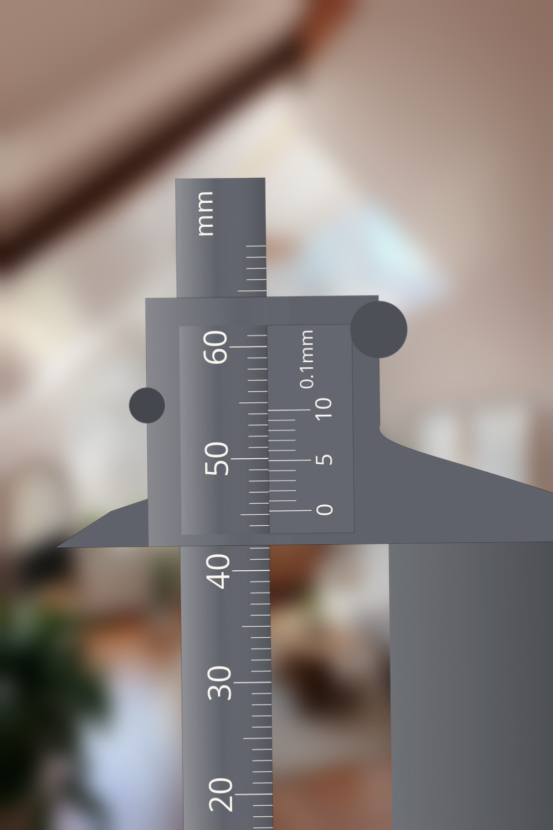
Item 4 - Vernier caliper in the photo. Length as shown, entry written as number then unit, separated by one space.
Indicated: 45.3 mm
